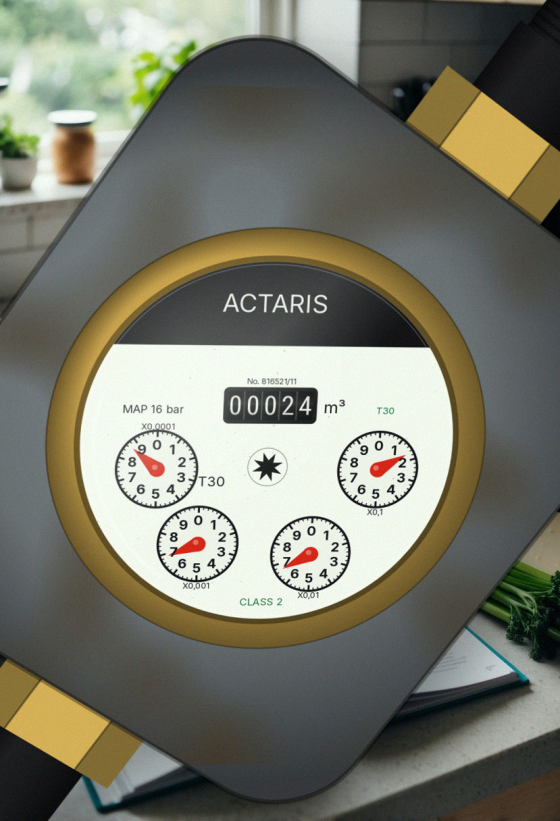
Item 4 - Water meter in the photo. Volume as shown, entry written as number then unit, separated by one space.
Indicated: 24.1668 m³
